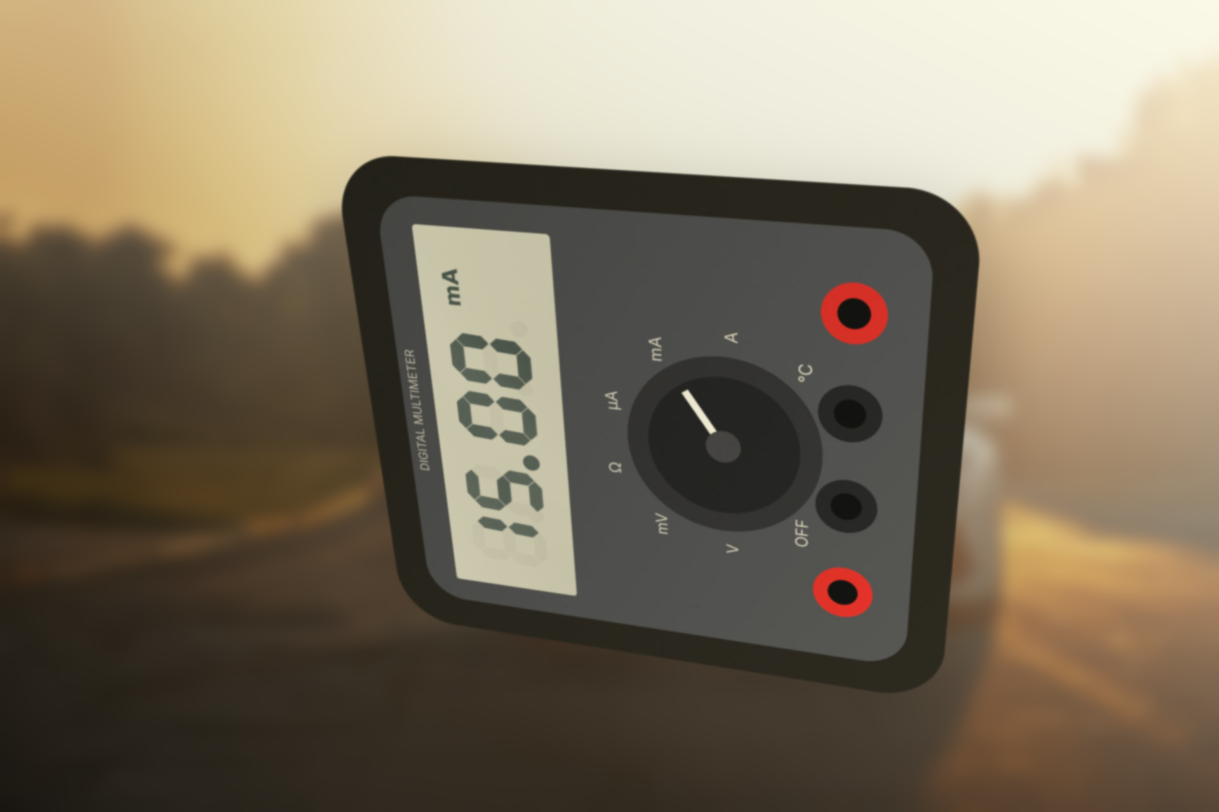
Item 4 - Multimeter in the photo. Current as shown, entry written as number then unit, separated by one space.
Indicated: 15.00 mA
